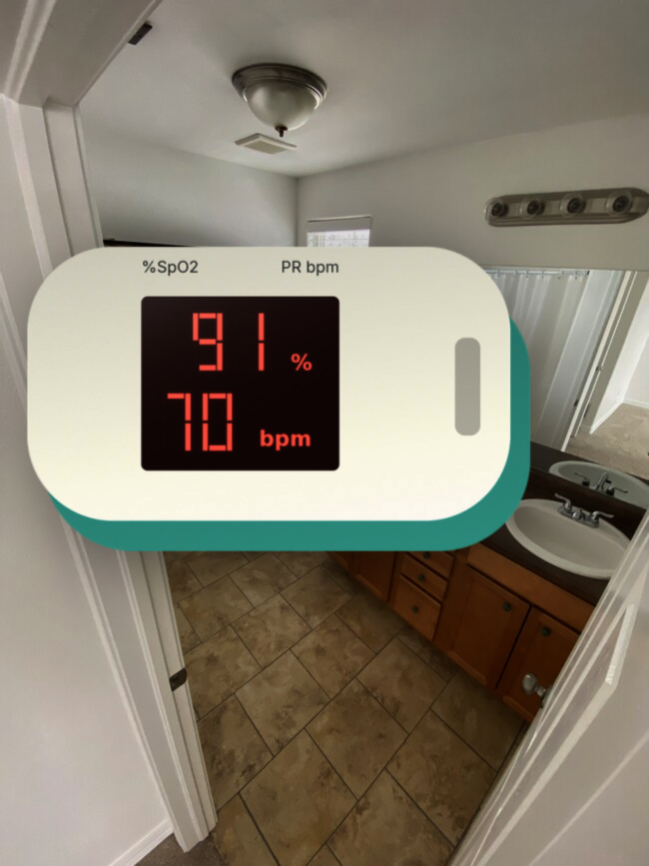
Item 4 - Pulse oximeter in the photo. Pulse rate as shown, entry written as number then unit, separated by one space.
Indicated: 70 bpm
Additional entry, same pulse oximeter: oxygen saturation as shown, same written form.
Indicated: 91 %
